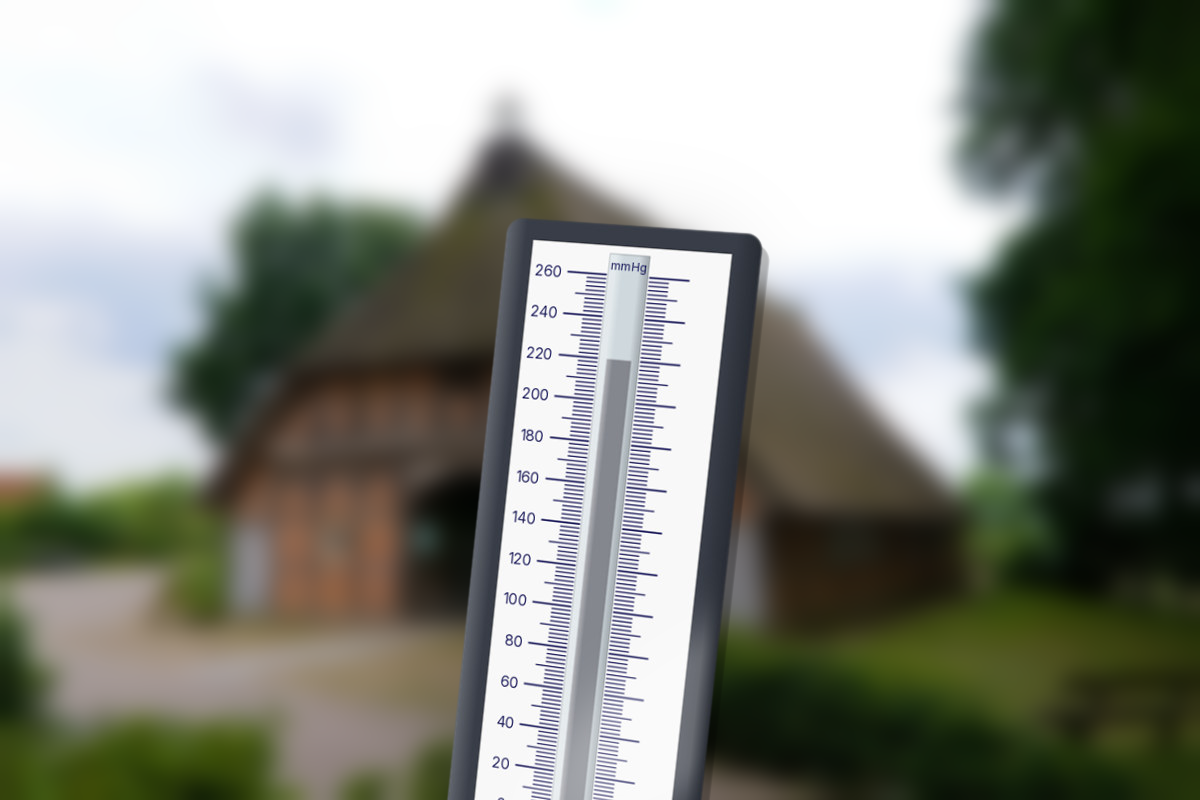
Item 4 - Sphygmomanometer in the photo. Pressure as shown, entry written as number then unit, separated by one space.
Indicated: 220 mmHg
